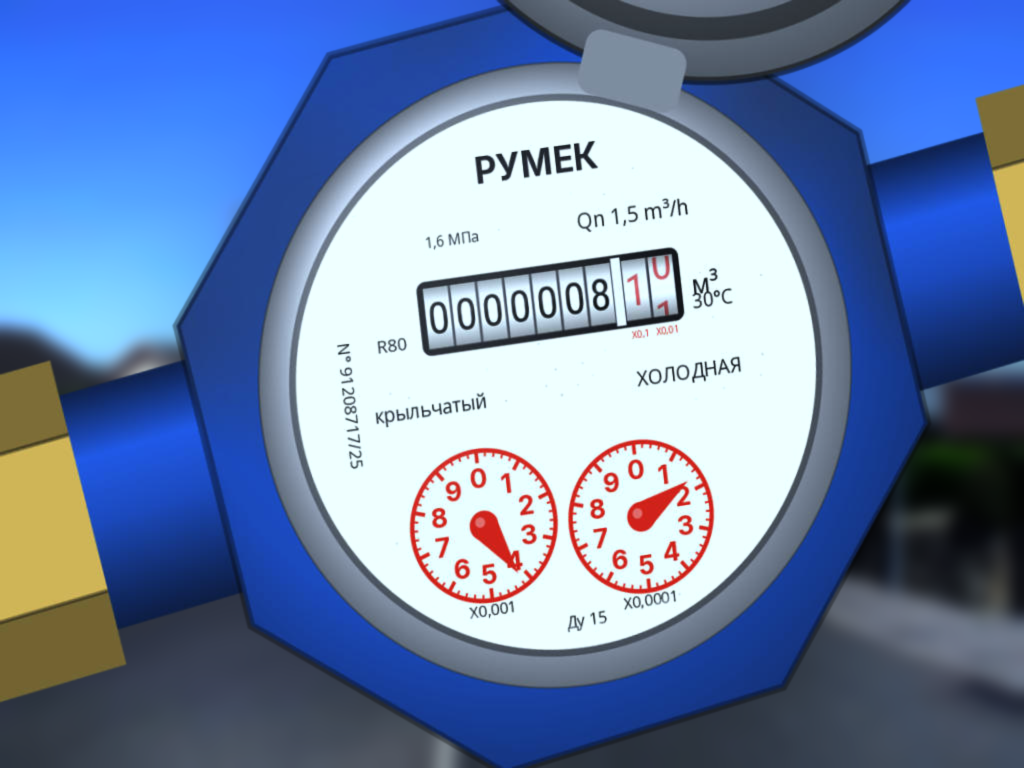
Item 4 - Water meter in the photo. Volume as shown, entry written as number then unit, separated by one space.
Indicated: 8.1041 m³
